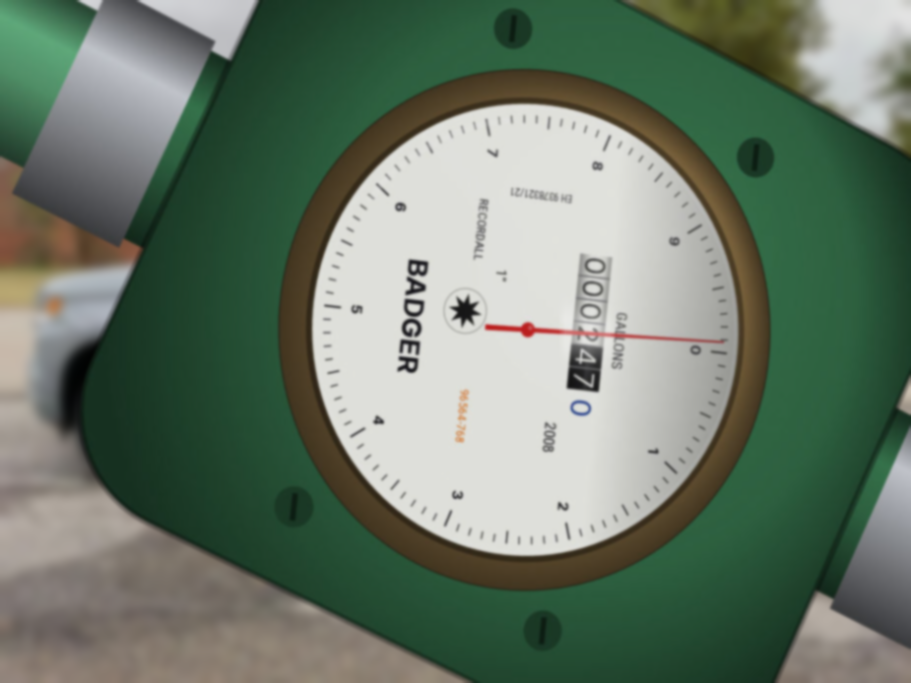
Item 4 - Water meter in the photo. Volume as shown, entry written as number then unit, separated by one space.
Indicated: 2469.9 gal
